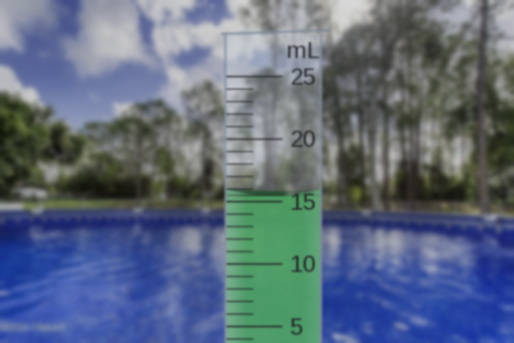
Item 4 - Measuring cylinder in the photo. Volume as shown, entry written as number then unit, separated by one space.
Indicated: 15.5 mL
